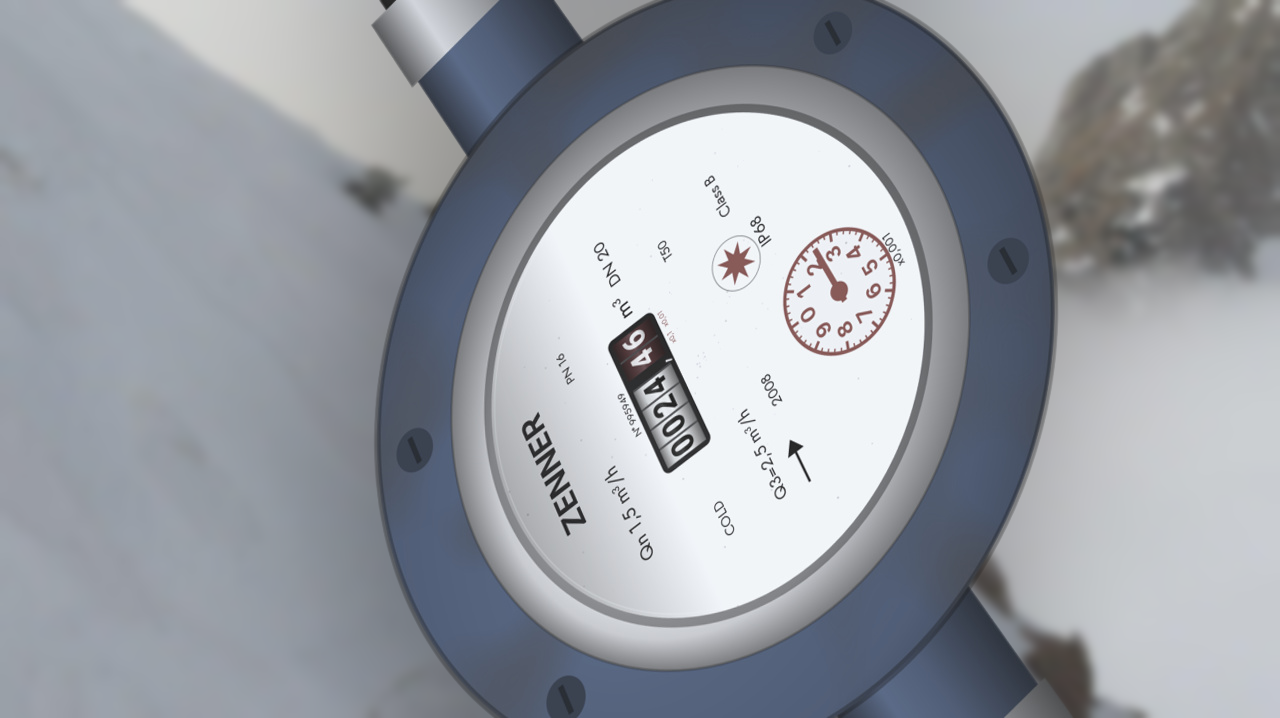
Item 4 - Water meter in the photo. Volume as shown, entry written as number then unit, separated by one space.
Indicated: 24.462 m³
